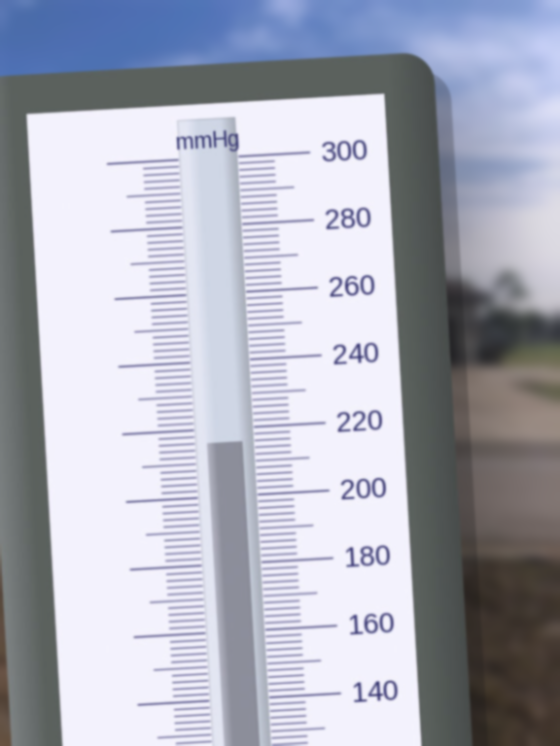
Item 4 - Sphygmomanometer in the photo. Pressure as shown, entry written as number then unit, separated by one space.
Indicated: 216 mmHg
